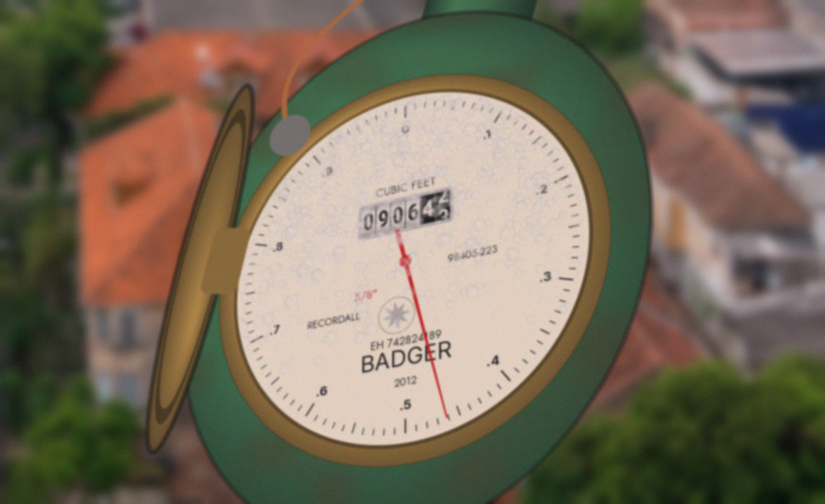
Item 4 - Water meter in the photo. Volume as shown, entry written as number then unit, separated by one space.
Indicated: 90642.46 ft³
